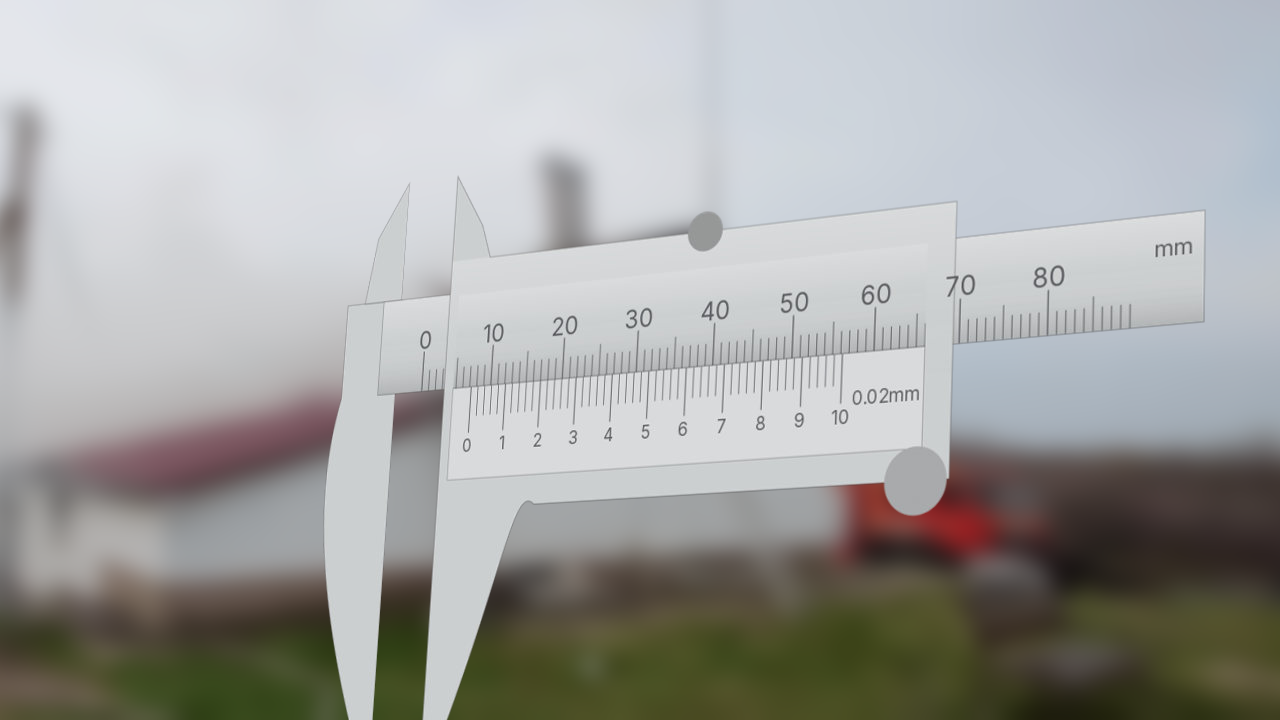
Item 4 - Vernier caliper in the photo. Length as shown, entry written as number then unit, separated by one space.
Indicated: 7.2 mm
